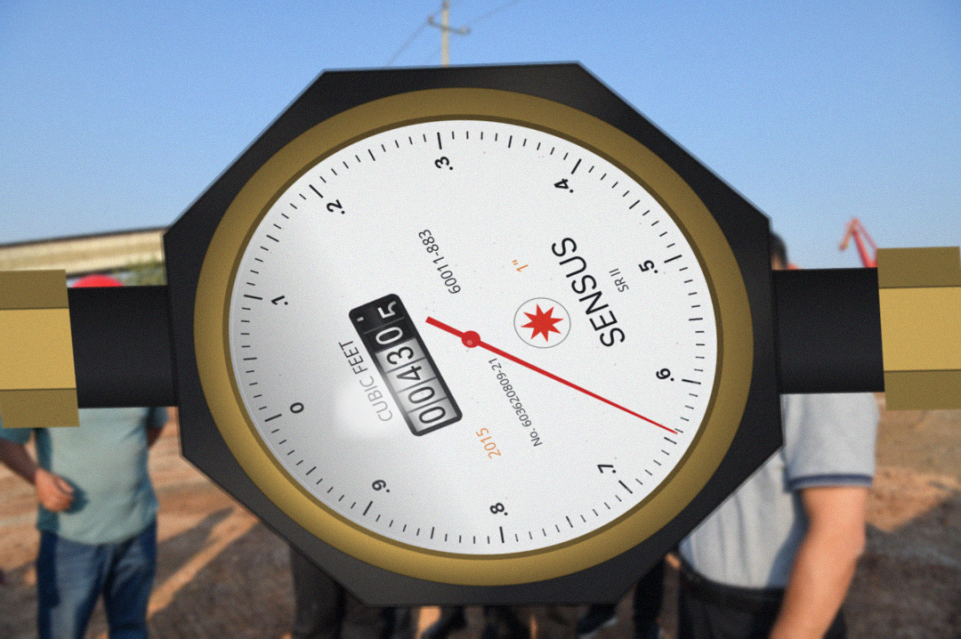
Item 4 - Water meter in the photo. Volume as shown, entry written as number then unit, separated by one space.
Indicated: 4304.64 ft³
